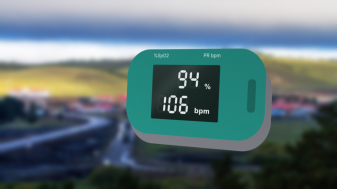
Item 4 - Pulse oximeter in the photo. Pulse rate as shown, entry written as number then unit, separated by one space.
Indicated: 106 bpm
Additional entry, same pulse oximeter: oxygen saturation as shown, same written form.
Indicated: 94 %
